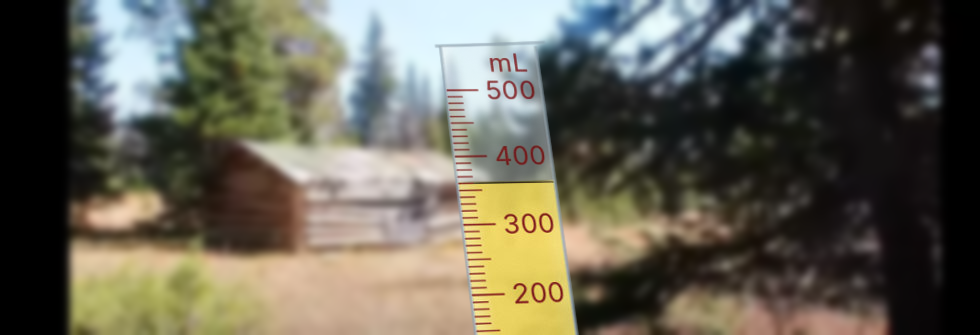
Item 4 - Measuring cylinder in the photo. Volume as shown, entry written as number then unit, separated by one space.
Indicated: 360 mL
